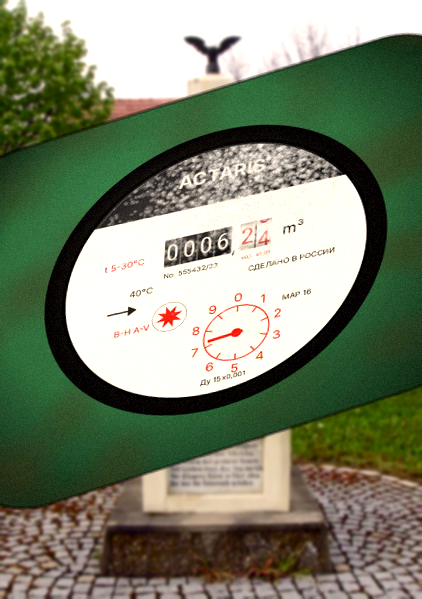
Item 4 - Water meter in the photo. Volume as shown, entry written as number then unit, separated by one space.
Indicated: 6.237 m³
